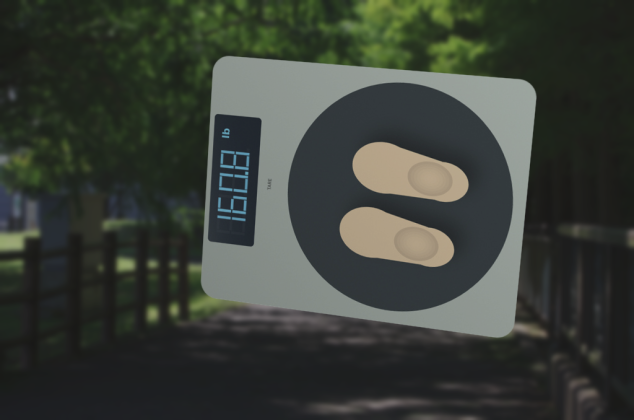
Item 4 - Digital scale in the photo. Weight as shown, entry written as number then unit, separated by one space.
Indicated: 160.8 lb
